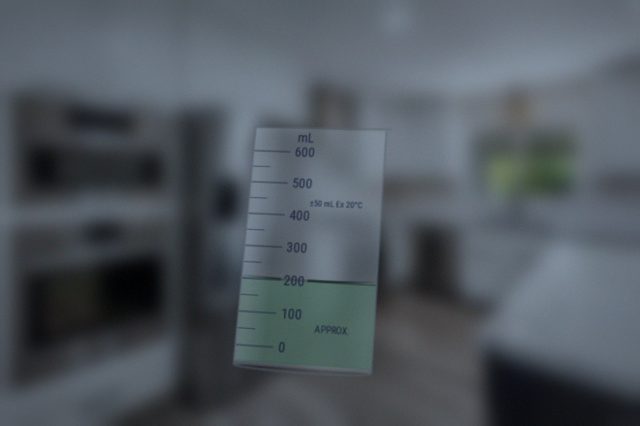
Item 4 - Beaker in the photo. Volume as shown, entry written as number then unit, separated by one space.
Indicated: 200 mL
